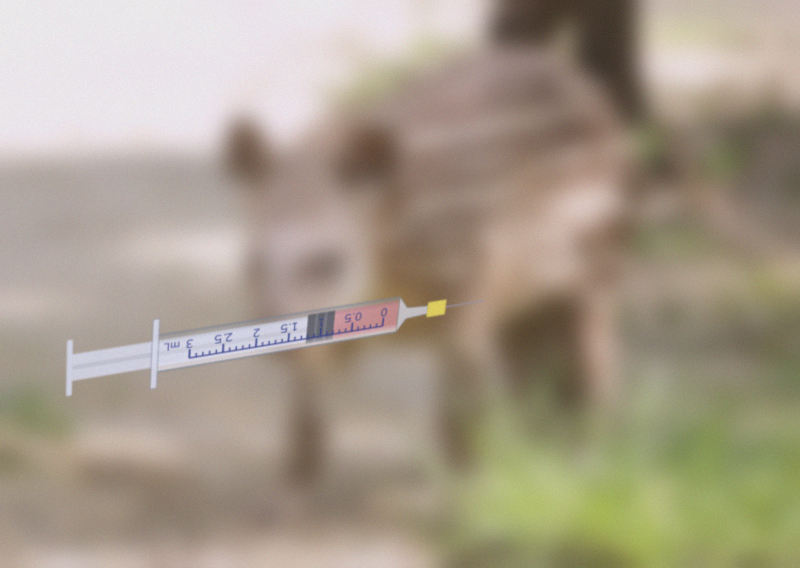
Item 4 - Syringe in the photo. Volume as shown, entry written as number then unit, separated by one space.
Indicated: 0.8 mL
